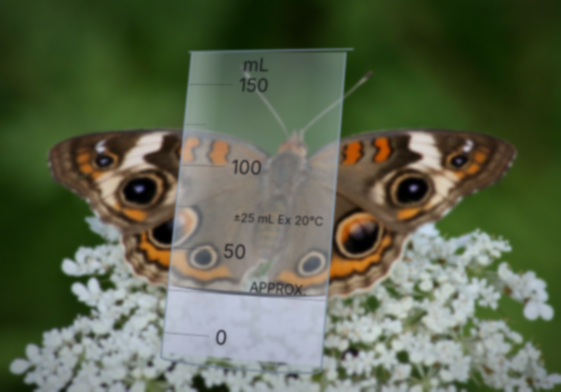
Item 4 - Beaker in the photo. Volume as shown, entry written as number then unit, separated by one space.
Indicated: 25 mL
